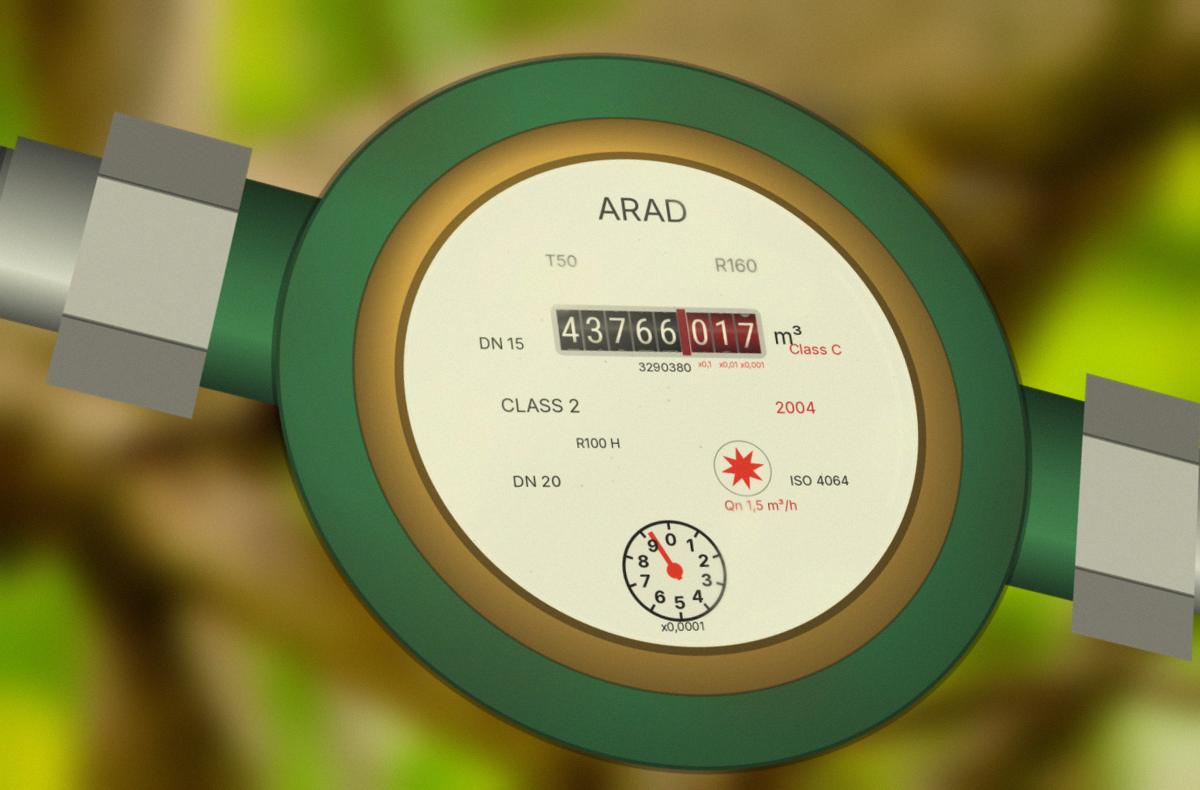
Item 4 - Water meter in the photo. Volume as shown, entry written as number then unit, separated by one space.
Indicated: 43766.0169 m³
